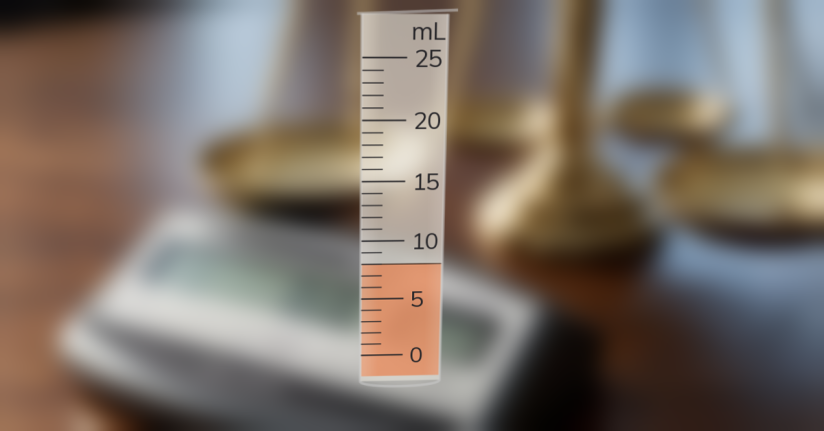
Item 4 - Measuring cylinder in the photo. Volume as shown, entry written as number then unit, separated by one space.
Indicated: 8 mL
